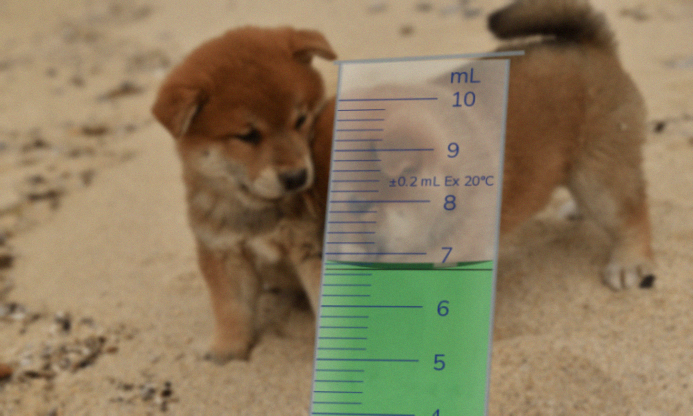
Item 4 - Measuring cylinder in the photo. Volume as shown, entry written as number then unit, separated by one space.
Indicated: 6.7 mL
